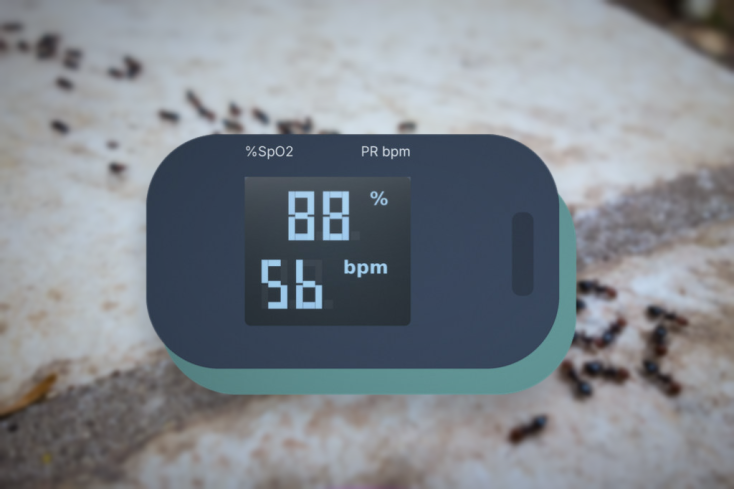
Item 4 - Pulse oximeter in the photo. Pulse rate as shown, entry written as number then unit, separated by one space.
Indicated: 56 bpm
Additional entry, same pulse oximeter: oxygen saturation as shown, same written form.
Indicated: 88 %
